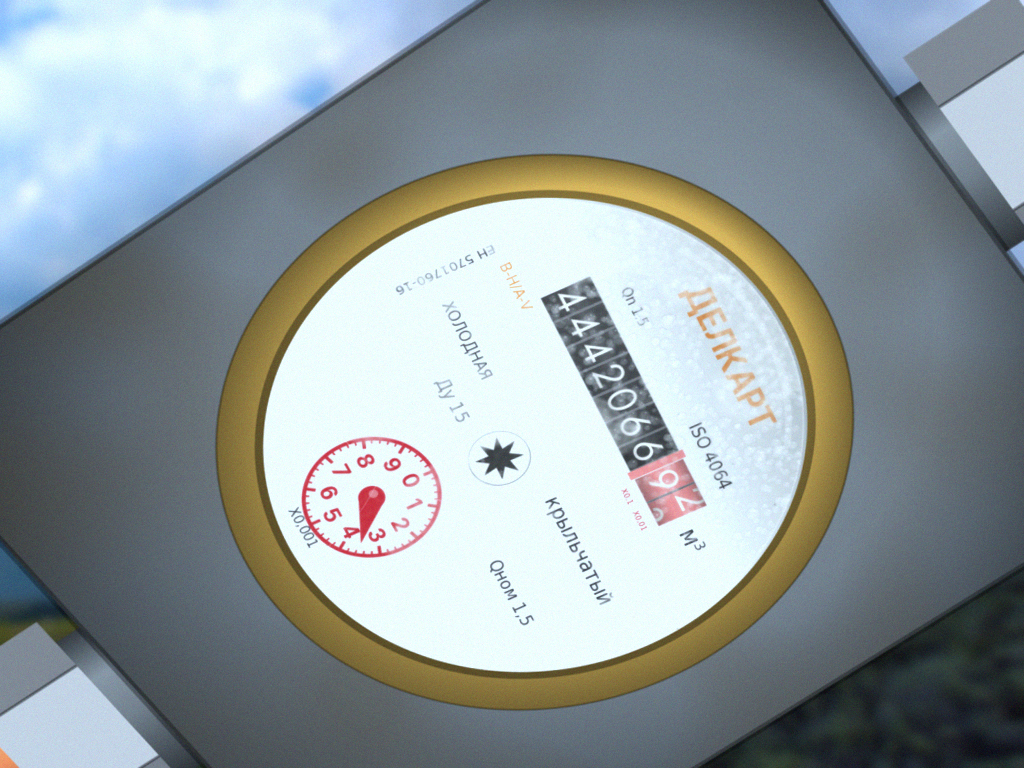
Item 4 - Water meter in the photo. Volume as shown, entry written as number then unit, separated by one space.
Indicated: 4442066.923 m³
